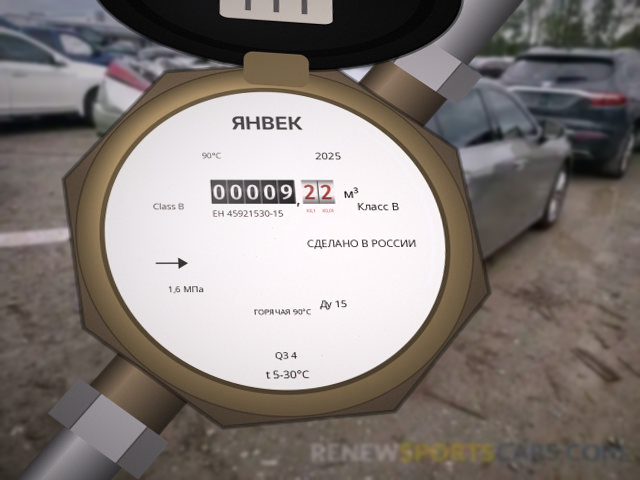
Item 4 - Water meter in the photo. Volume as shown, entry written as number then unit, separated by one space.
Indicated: 9.22 m³
